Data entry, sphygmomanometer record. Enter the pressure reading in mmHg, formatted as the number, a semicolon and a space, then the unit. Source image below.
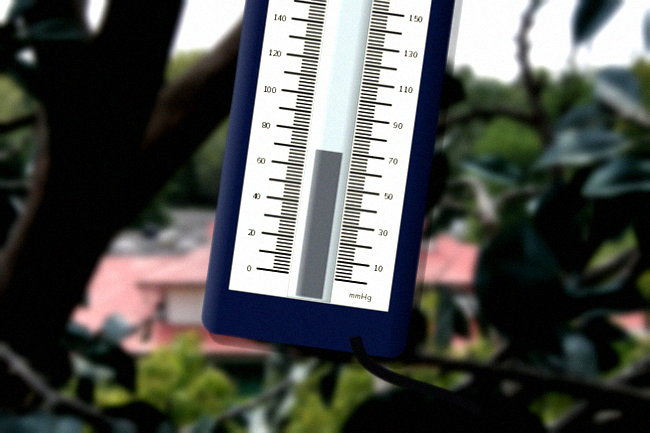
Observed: 70; mmHg
